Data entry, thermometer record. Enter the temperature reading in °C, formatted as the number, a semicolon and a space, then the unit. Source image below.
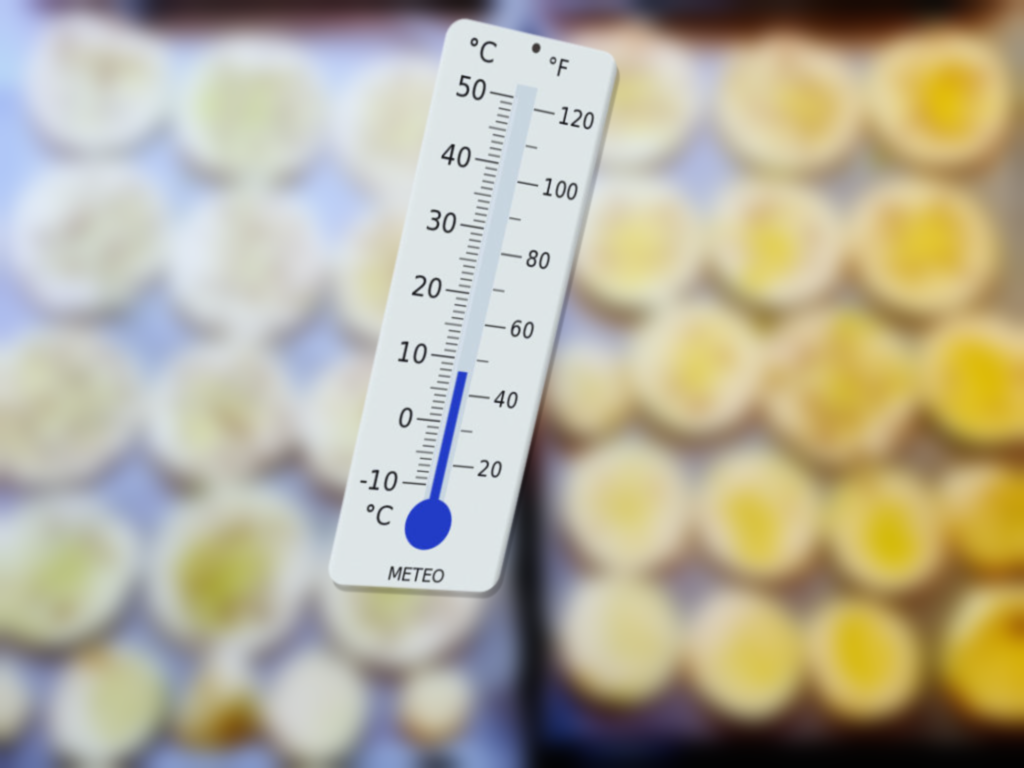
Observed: 8; °C
